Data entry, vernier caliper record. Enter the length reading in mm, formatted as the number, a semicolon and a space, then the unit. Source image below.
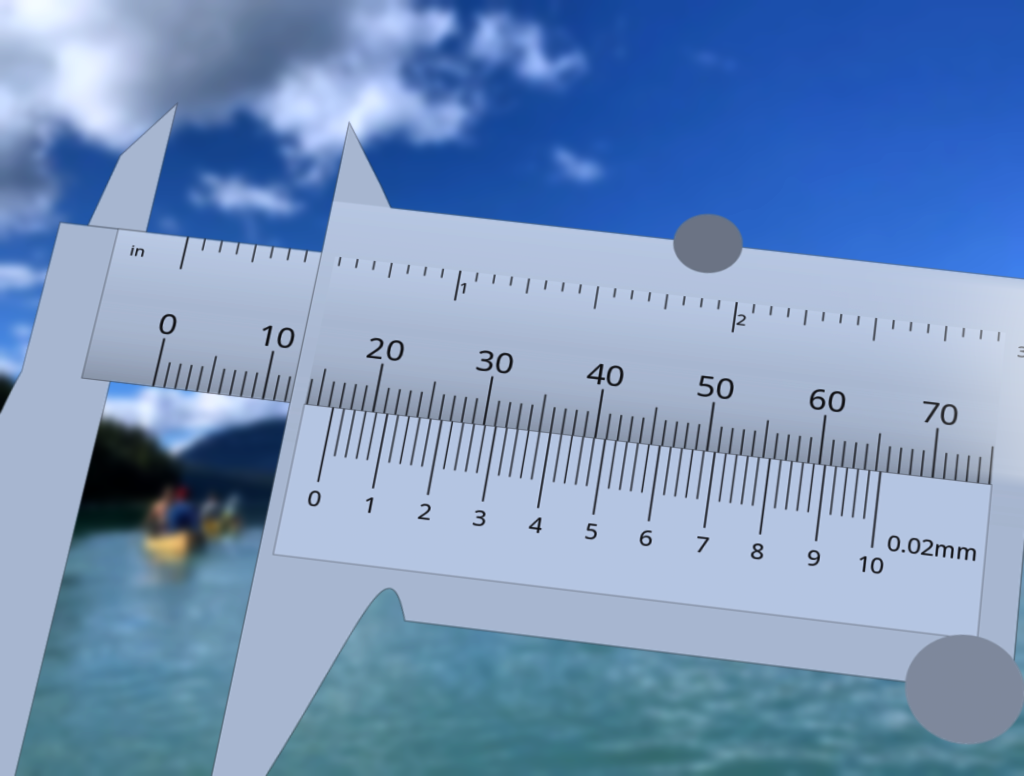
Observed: 16.4; mm
